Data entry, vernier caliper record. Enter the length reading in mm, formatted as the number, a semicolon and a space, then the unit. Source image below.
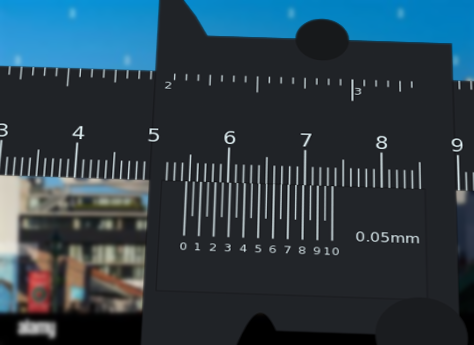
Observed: 54.6; mm
